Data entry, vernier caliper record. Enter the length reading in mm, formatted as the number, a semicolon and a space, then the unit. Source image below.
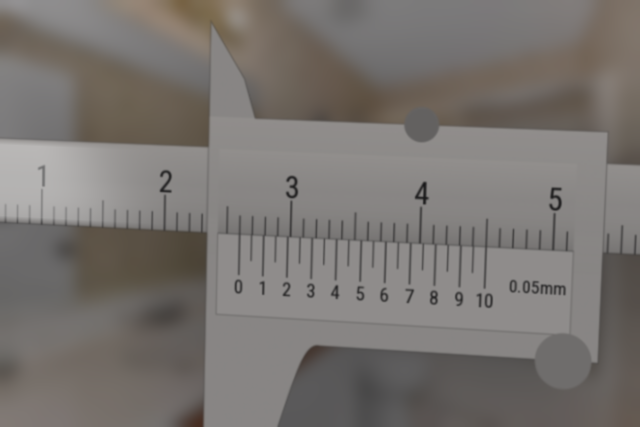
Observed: 26.0; mm
